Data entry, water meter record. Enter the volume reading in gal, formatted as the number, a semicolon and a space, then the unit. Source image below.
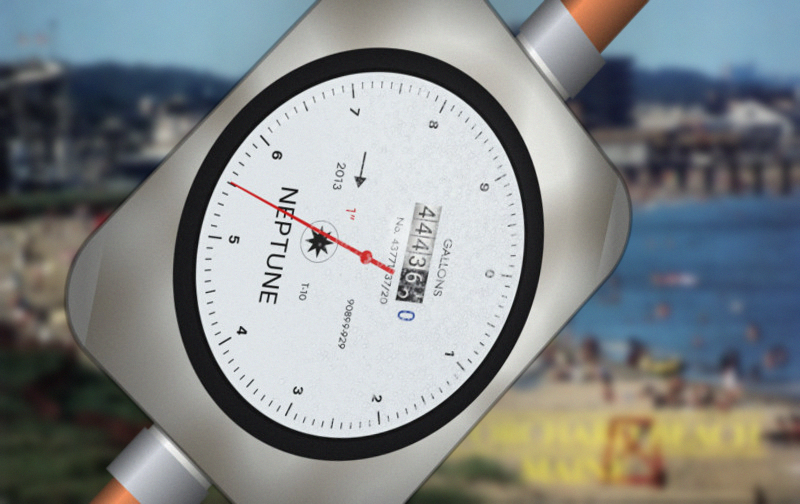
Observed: 4443615.5; gal
